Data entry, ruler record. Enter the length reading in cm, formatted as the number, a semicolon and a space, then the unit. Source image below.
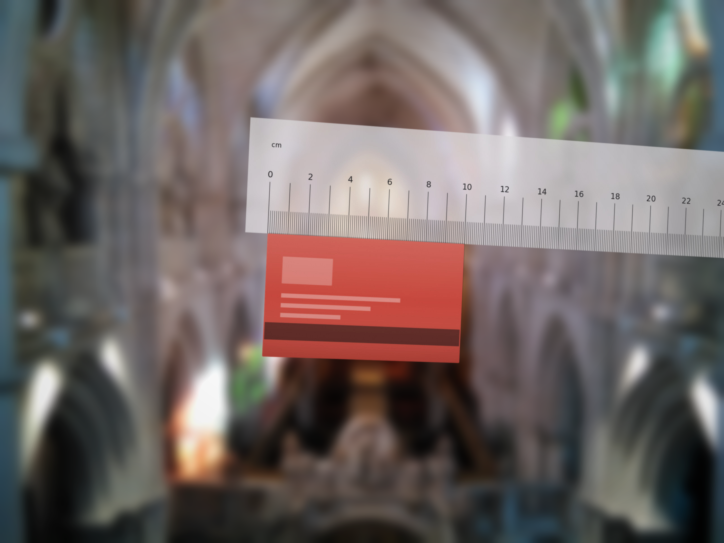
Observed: 10; cm
